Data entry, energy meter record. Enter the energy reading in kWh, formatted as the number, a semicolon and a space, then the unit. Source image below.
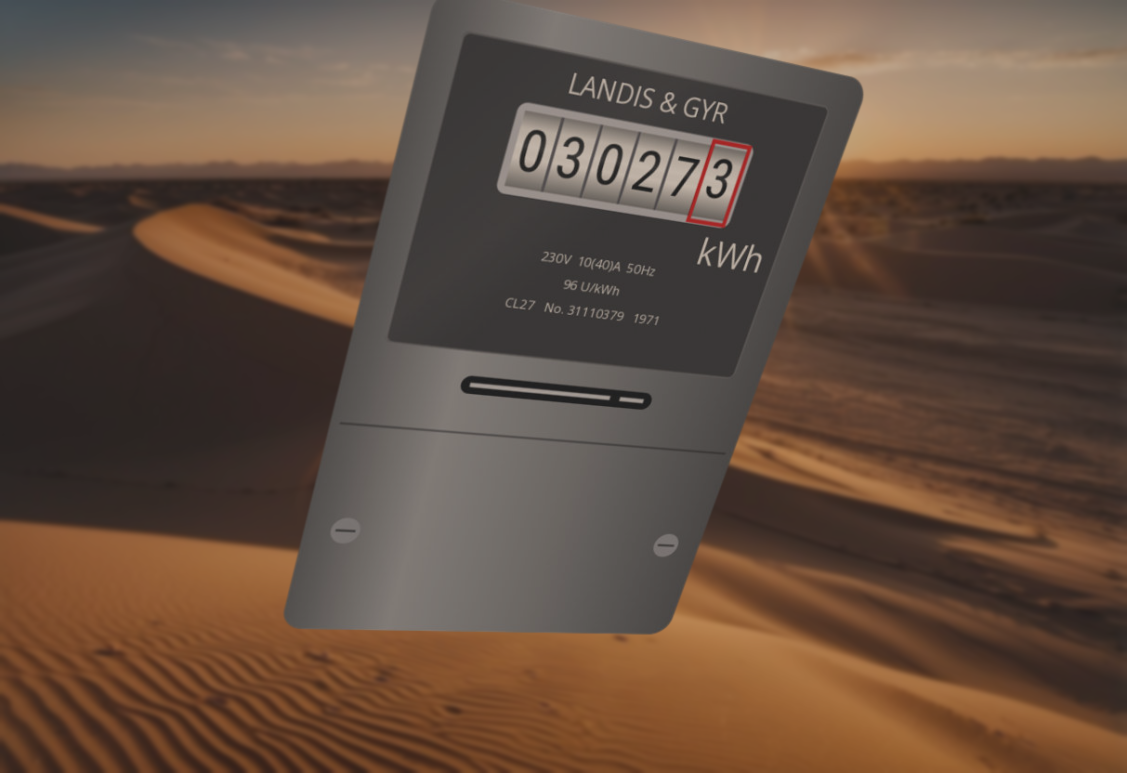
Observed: 3027.3; kWh
